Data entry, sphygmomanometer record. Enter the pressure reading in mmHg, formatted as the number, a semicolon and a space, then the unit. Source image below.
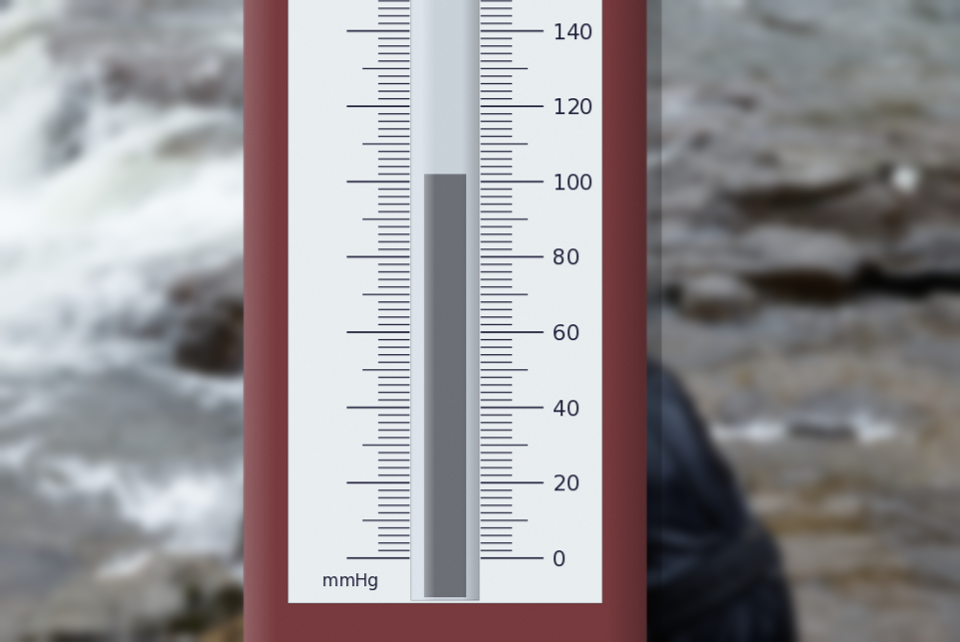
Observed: 102; mmHg
